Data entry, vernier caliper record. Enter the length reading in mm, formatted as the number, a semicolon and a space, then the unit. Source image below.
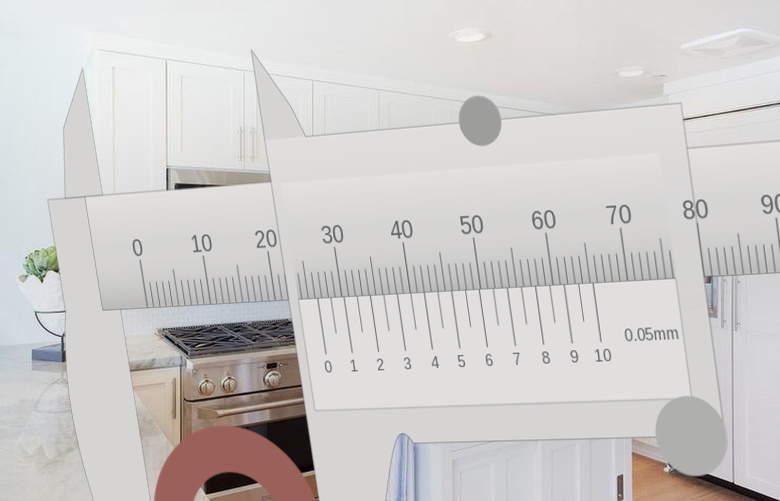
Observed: 26.4; mm
